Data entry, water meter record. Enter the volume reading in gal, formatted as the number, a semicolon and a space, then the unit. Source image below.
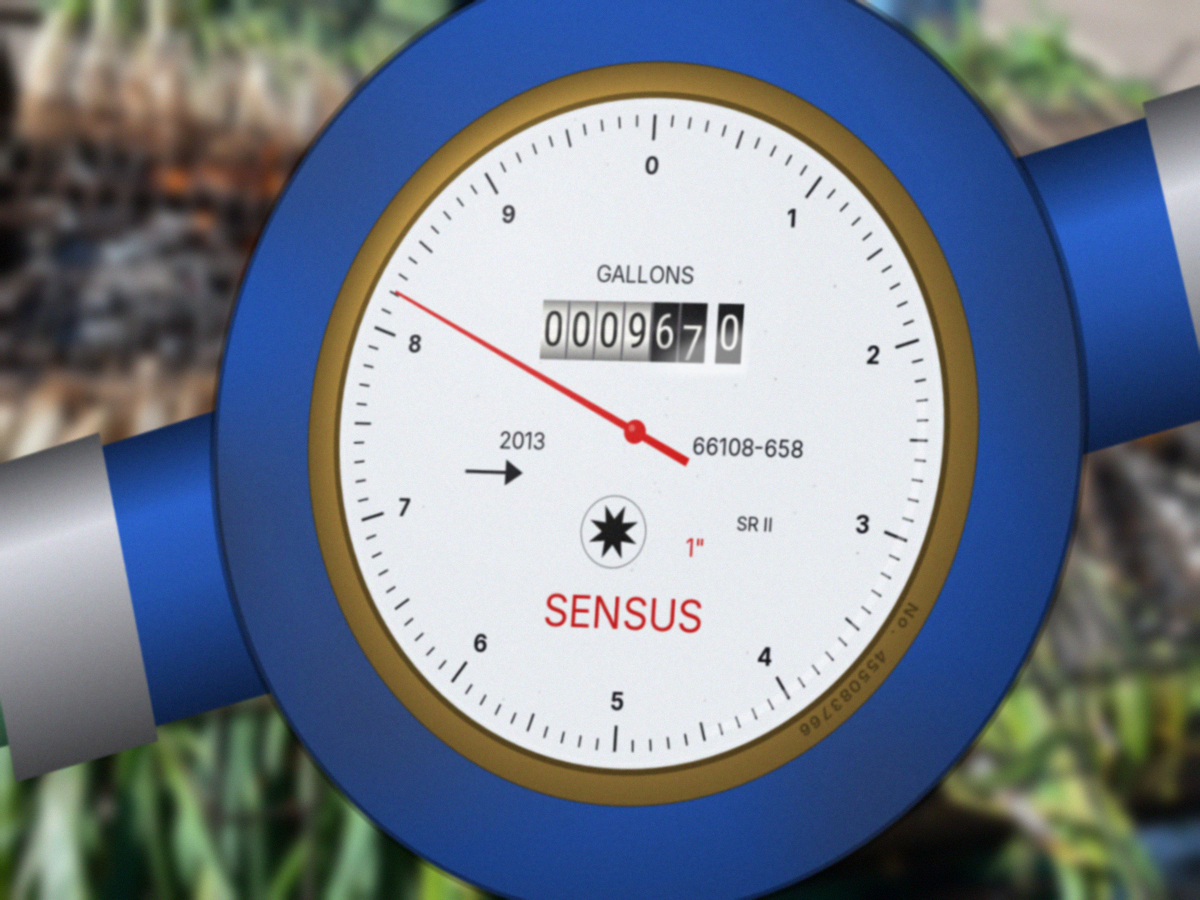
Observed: 9668.2; gal
